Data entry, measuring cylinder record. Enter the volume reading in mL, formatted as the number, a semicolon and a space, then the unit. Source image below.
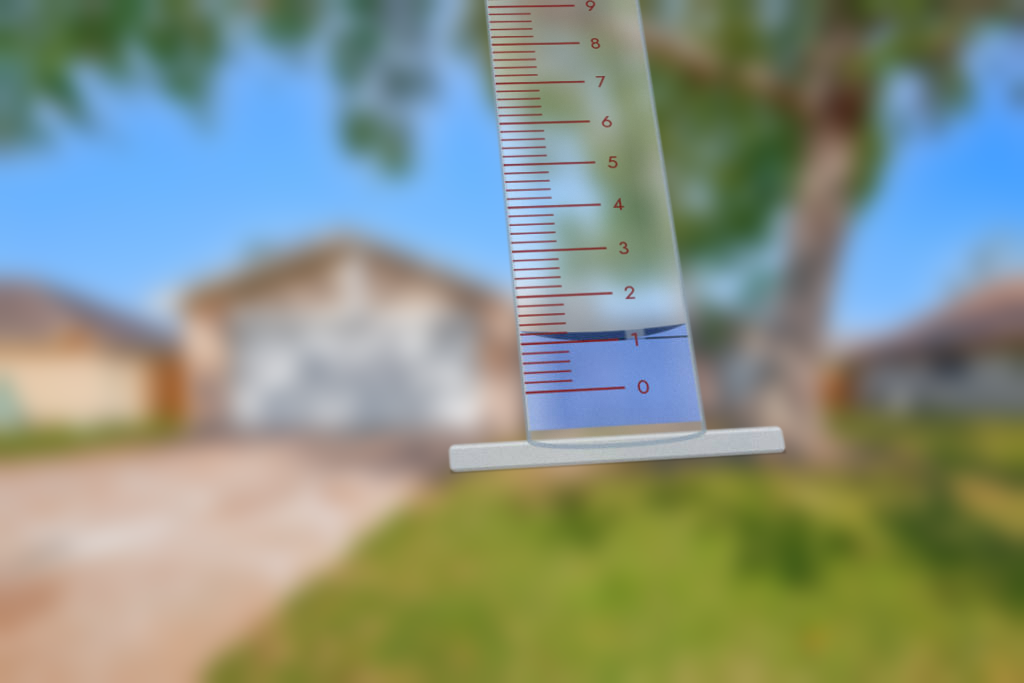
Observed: 1; mL
